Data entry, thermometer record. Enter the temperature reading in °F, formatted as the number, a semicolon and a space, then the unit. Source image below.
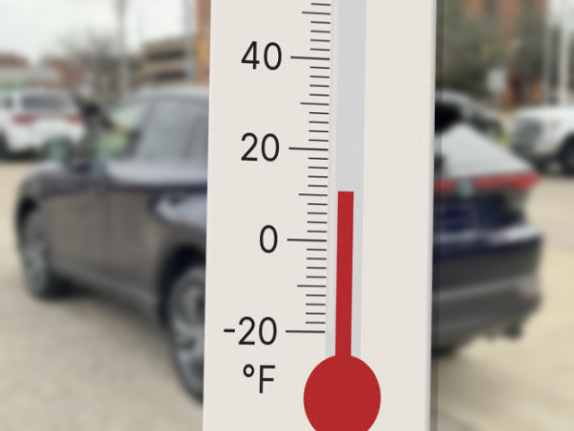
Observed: 11; °F
